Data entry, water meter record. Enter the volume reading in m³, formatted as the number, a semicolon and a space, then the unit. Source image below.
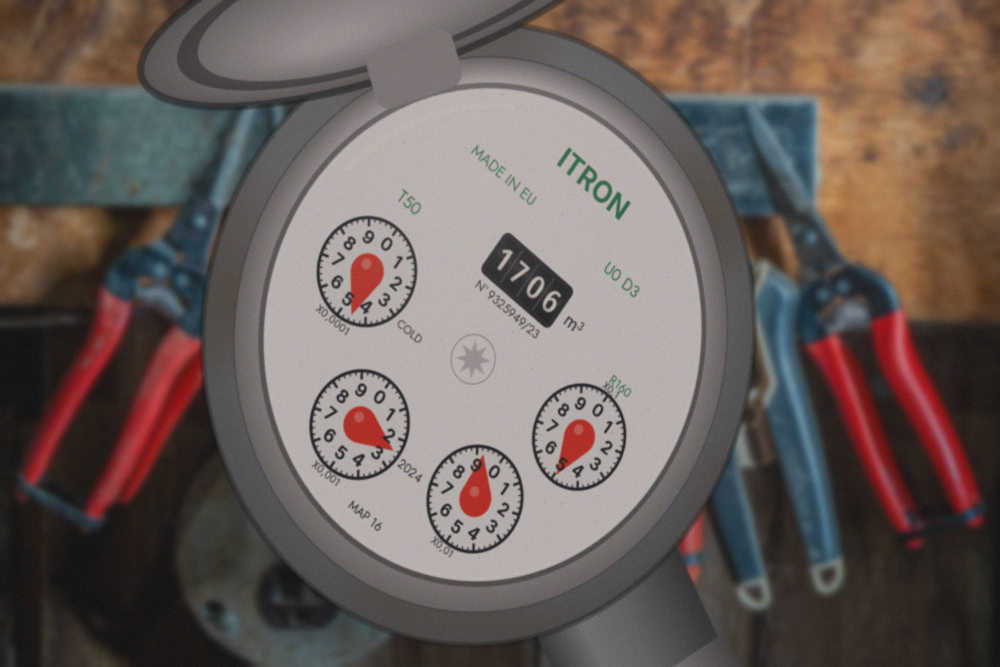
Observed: 1706.4924; m³
